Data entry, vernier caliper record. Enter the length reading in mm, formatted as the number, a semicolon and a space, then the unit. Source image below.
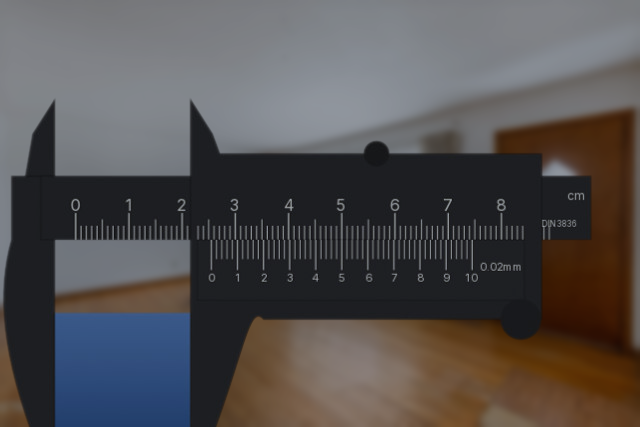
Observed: 25.5; mm
